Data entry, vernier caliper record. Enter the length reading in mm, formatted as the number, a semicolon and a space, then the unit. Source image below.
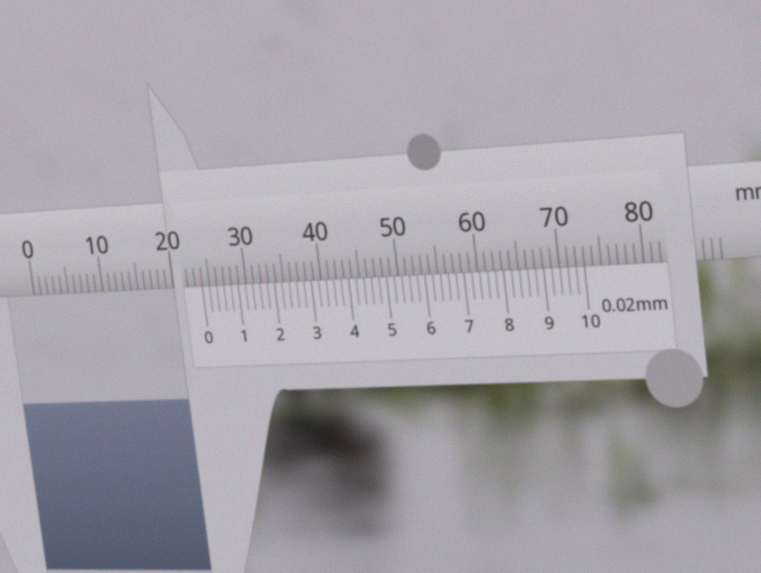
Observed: 24.0; mm
